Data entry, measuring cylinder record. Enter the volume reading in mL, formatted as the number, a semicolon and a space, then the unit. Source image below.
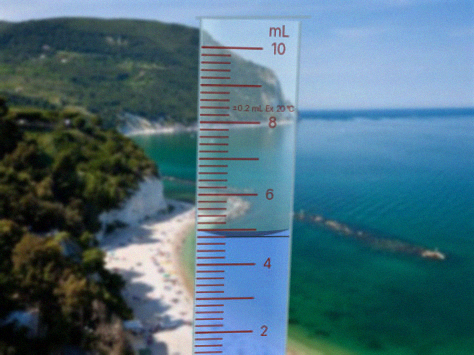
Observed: 4.8; mL
